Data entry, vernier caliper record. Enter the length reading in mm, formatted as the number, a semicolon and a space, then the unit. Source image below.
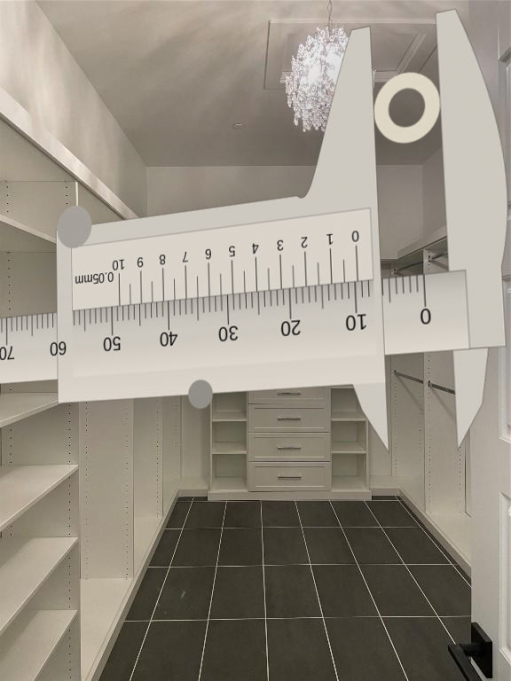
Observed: 9.6; mm
